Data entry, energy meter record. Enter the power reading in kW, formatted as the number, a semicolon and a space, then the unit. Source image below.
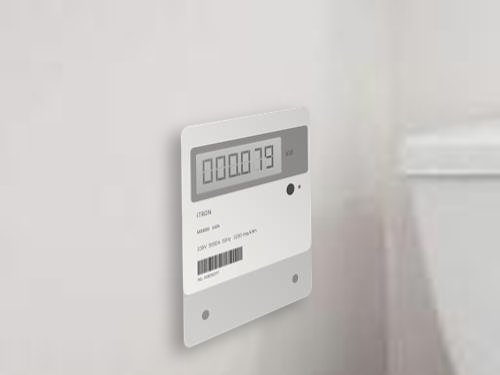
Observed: 0.079; kW
